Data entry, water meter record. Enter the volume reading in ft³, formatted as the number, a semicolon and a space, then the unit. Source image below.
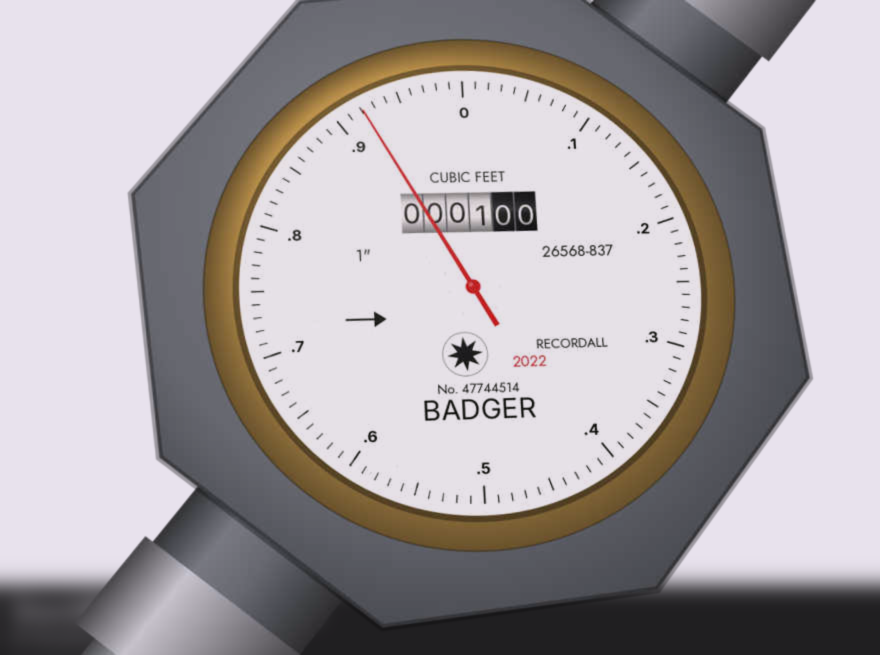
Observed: 99.92; ft³
